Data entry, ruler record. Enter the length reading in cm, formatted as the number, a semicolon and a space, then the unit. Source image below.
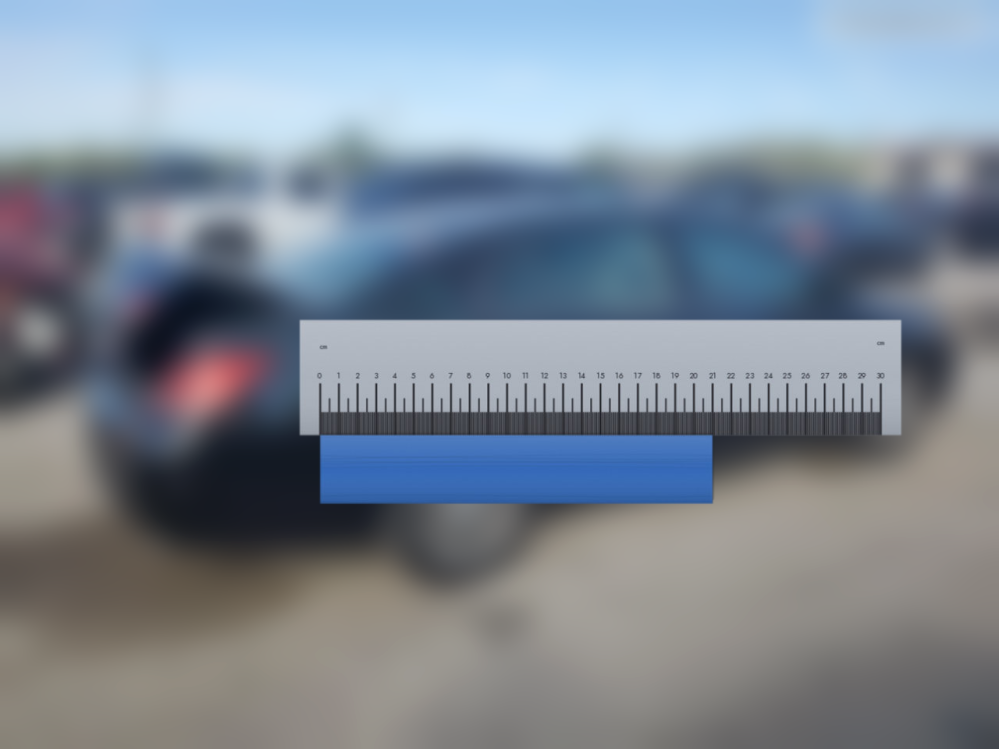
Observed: 21; cm
